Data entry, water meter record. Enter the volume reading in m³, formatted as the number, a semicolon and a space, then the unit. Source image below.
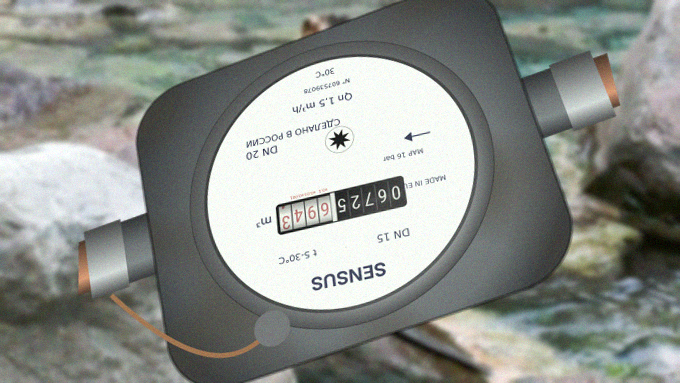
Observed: 6725.6943; m³
